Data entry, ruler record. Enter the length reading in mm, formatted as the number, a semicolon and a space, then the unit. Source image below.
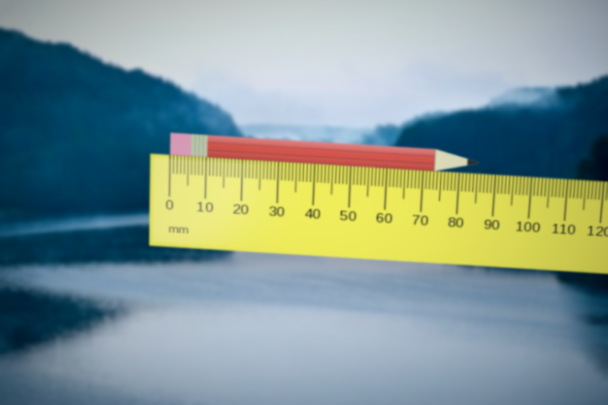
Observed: 85; mm
